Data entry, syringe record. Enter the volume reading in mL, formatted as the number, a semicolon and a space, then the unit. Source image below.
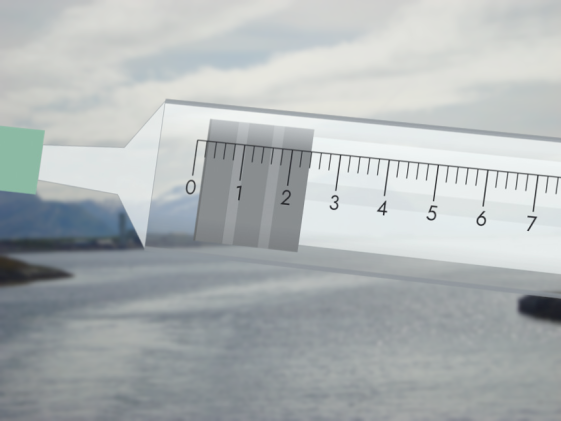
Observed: 0.2; mL
